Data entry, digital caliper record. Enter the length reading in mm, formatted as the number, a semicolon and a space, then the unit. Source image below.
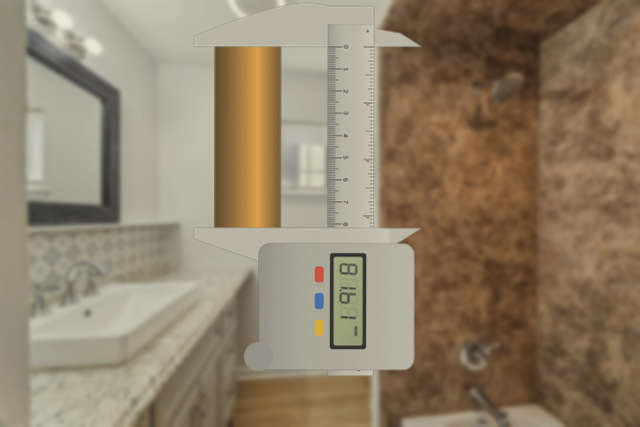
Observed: 81.61; mm
